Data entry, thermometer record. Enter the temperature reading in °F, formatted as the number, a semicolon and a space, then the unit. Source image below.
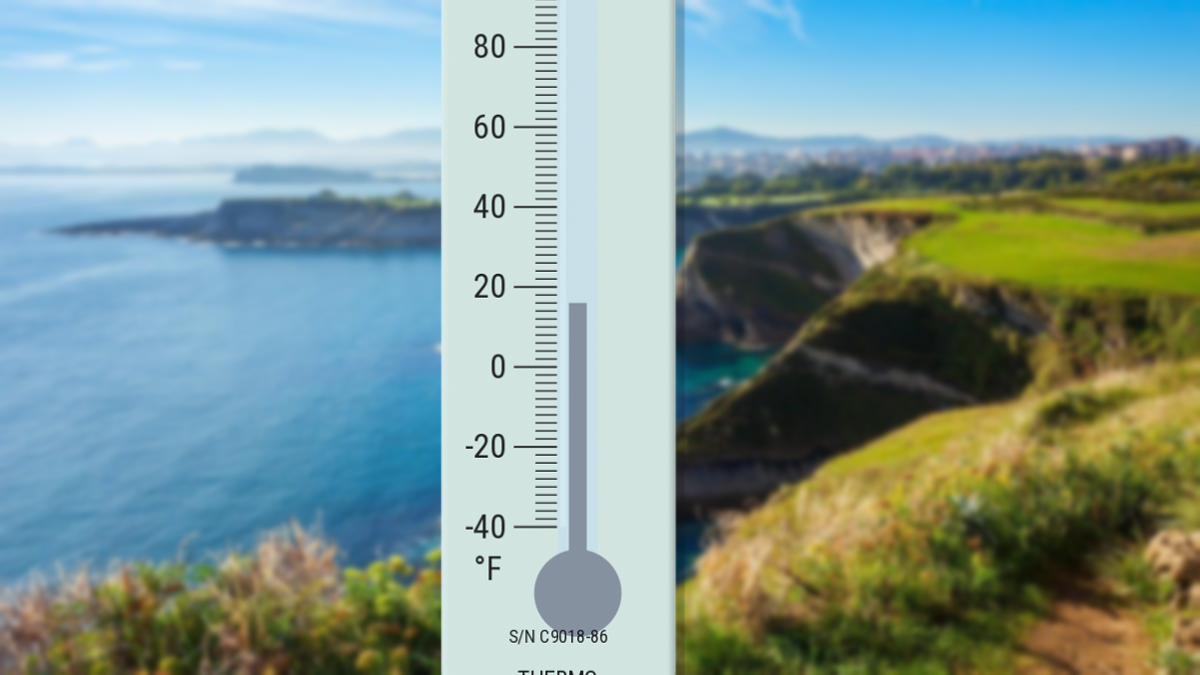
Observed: 16; °F
